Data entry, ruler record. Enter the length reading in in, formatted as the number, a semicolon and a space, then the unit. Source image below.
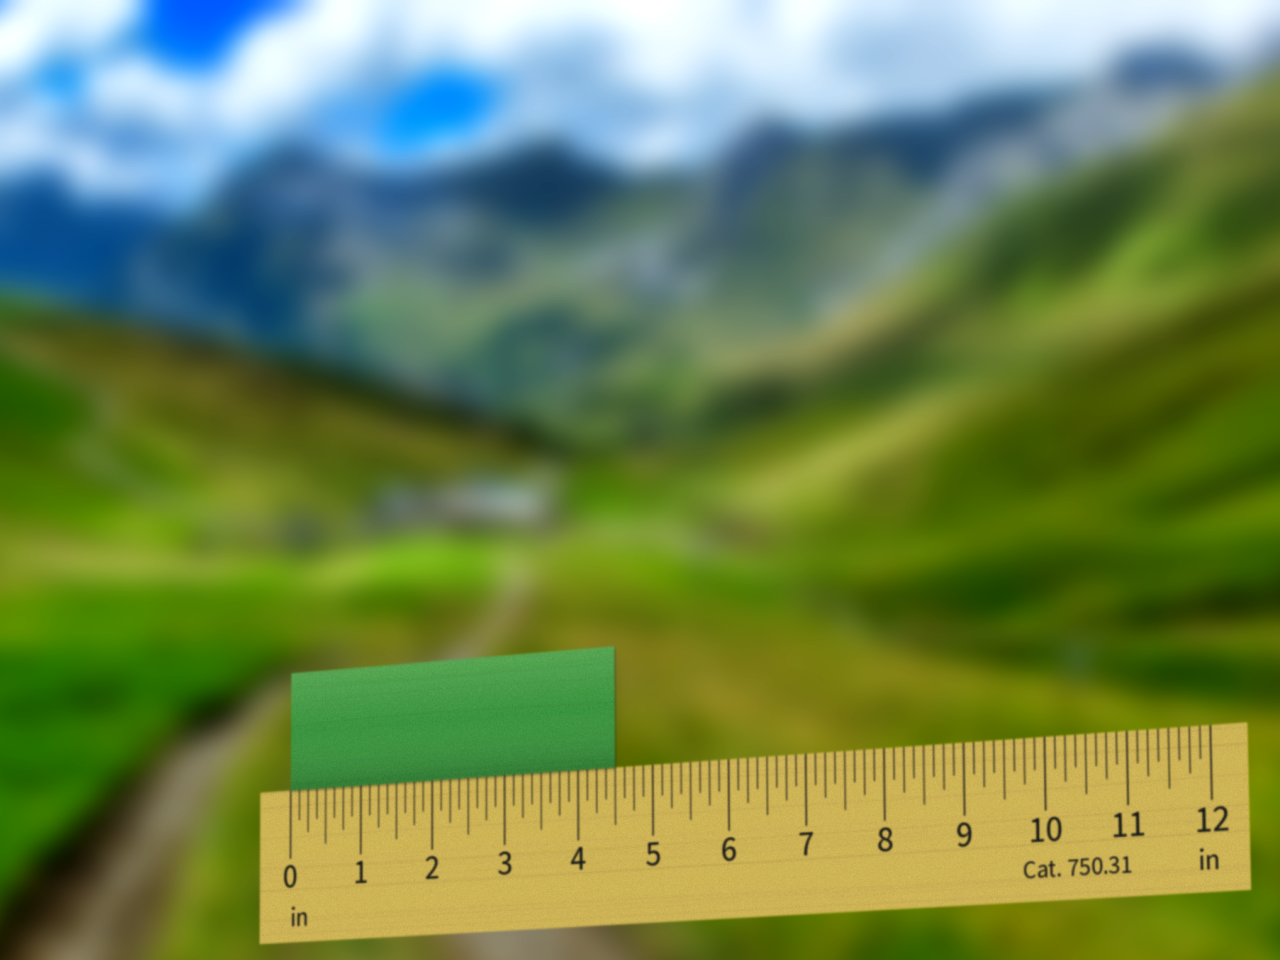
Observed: 4.5; in
